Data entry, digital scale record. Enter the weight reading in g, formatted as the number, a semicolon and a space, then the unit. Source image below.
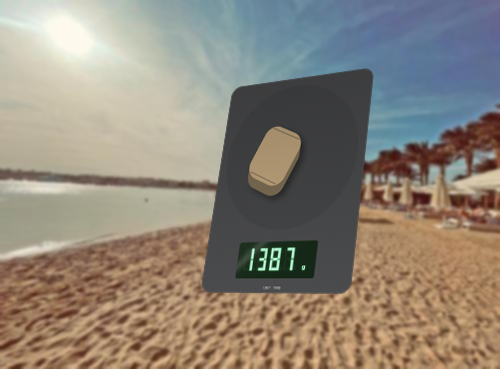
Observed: 1387; g
